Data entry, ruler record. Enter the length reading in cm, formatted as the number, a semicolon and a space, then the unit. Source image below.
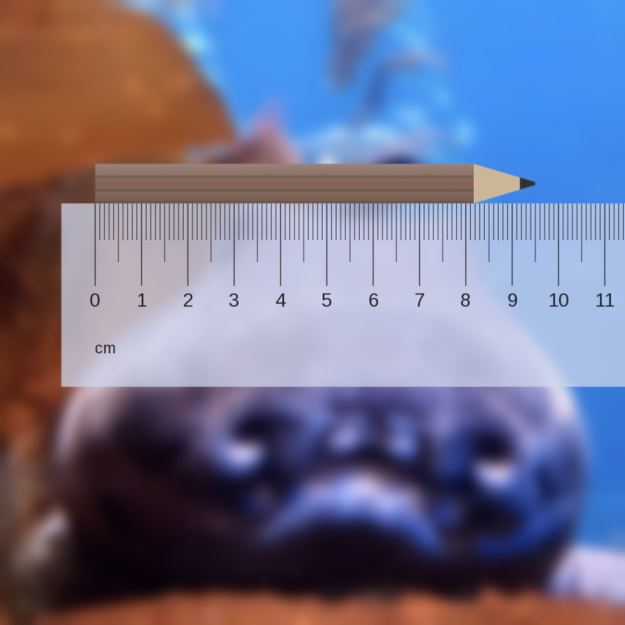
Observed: 9.5; cm
